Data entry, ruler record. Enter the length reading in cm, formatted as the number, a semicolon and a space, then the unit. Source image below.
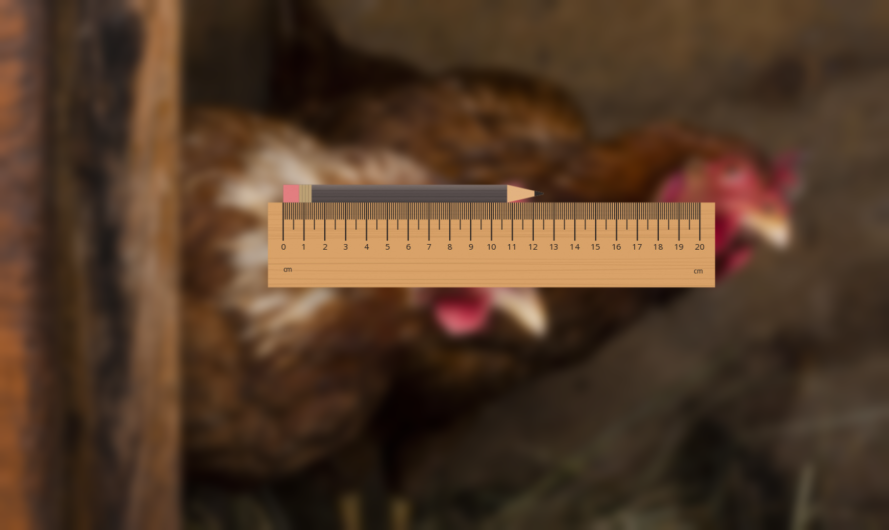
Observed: 12.5; cm
